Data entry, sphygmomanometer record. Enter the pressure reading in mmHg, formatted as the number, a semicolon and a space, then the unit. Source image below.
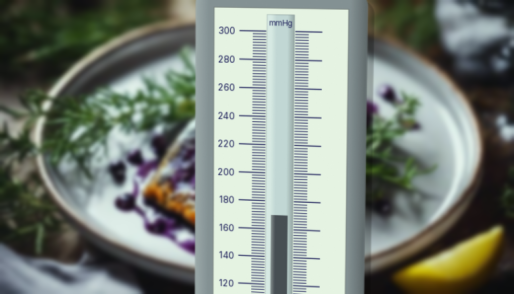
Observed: 170; mmHg
